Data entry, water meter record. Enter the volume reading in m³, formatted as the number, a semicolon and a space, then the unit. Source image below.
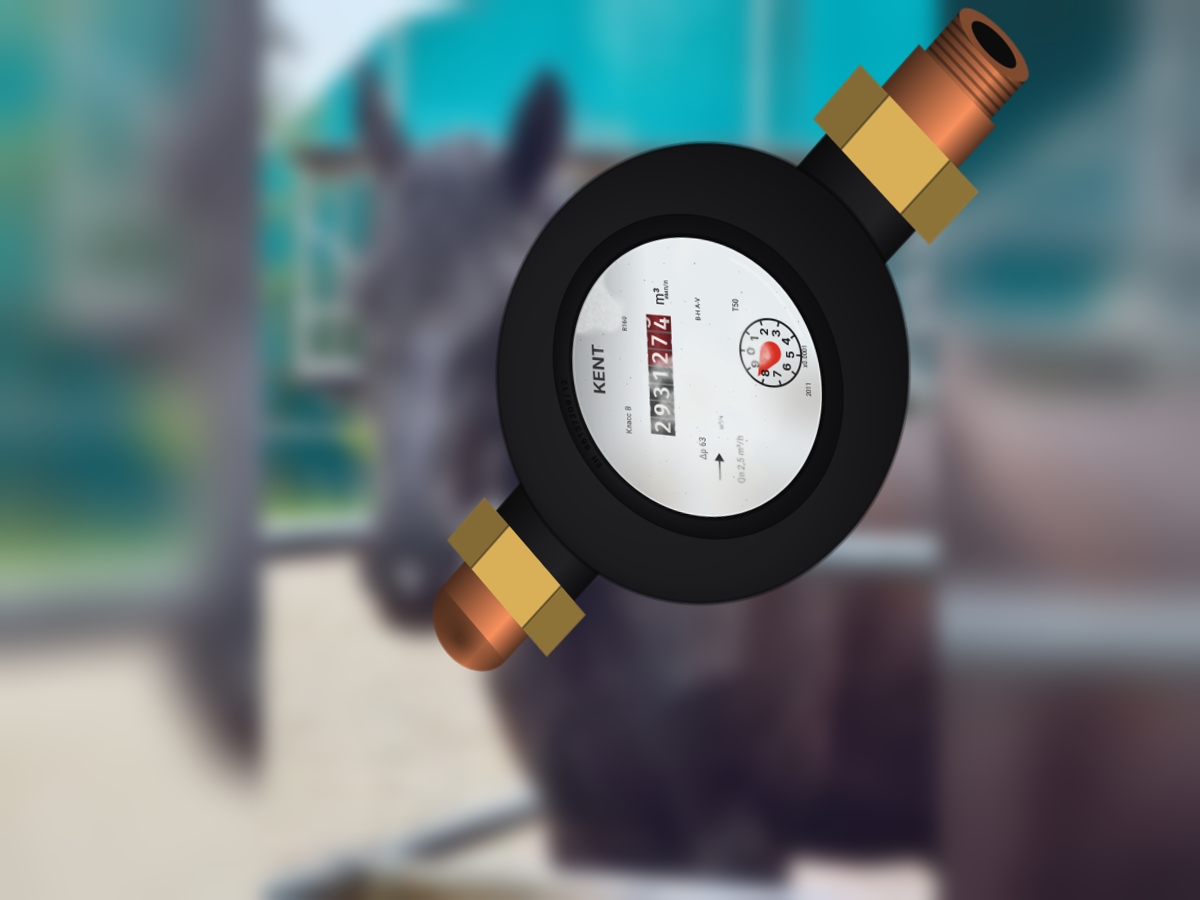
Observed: 2931.2738; m³
